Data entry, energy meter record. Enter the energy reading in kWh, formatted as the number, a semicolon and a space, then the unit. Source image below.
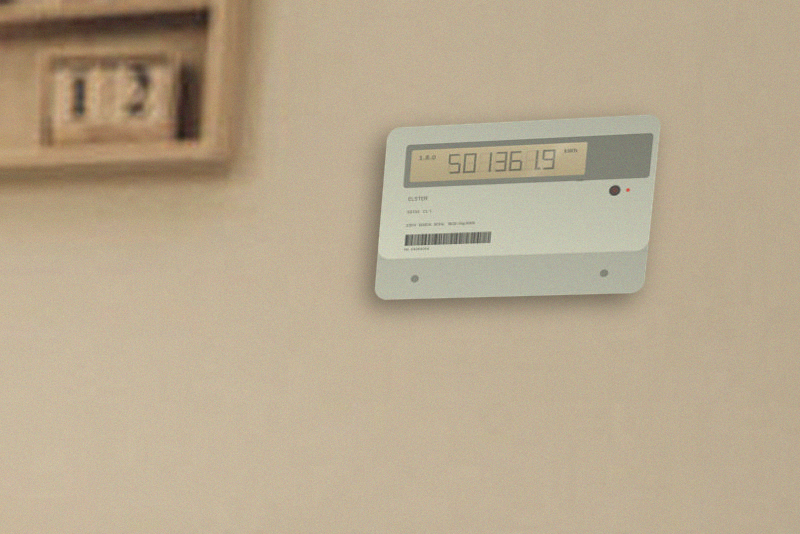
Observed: 501361.9; kWh
